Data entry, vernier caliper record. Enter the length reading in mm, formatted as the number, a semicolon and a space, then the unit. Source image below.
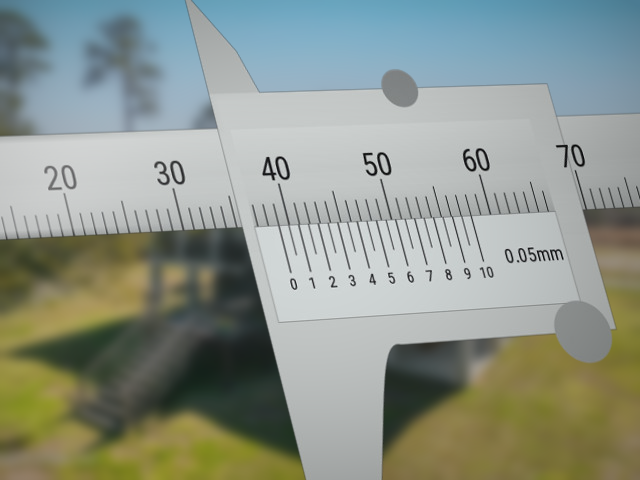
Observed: 39.0; mm
